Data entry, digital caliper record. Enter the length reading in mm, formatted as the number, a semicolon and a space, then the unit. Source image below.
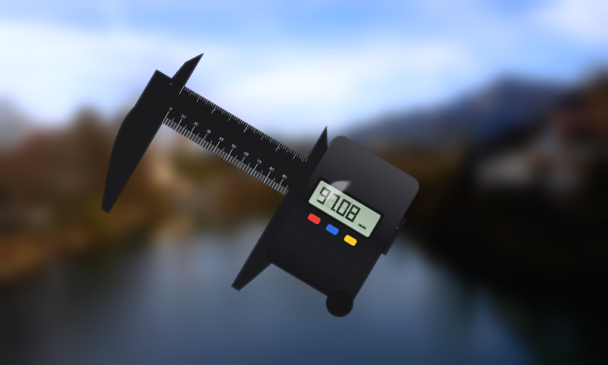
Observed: 97.08; mm
